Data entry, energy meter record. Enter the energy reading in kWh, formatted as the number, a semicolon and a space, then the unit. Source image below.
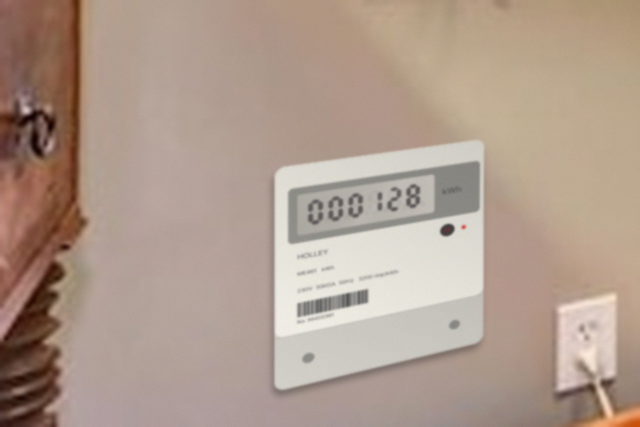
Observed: 128; kWh
